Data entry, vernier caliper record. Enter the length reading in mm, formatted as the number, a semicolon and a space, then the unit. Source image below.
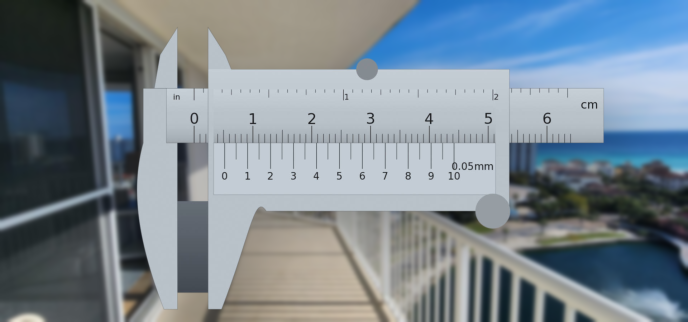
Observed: 5.2; mm
